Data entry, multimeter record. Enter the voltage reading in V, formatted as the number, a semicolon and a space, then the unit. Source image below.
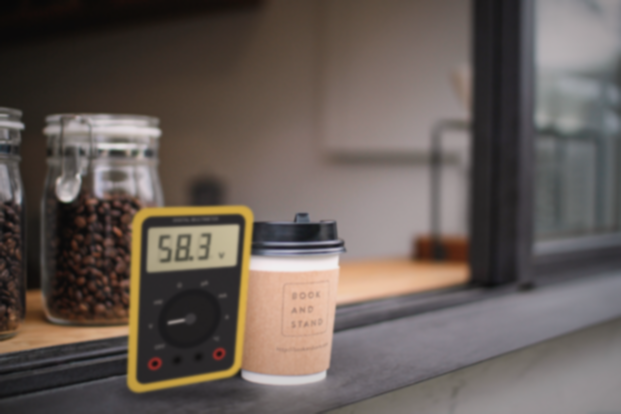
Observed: 58.3; V
